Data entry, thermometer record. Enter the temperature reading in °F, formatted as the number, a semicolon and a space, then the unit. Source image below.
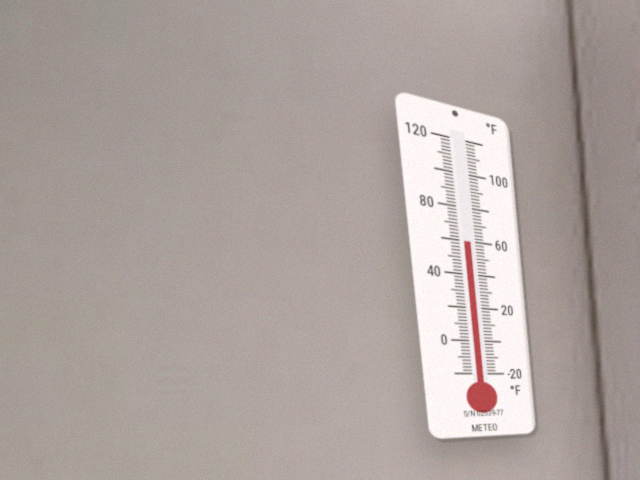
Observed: 60; °F
